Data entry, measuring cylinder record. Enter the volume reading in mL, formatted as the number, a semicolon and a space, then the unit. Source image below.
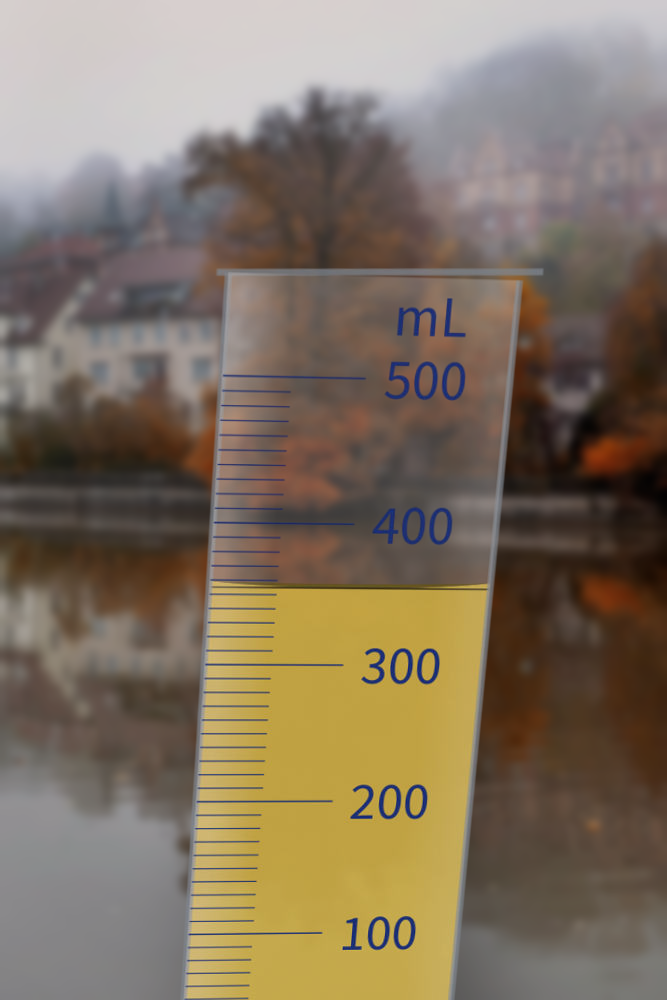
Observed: 355; mL
